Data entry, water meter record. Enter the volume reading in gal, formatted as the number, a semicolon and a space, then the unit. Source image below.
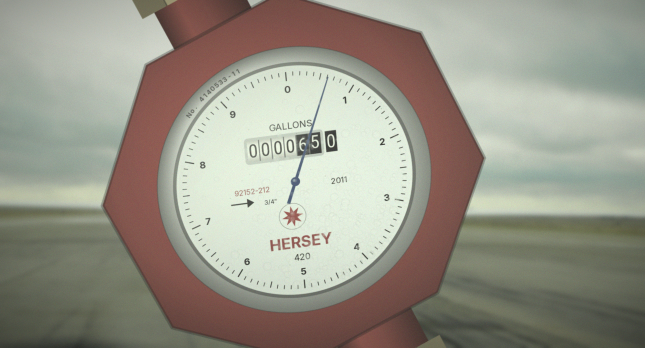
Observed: 650.6; gal
